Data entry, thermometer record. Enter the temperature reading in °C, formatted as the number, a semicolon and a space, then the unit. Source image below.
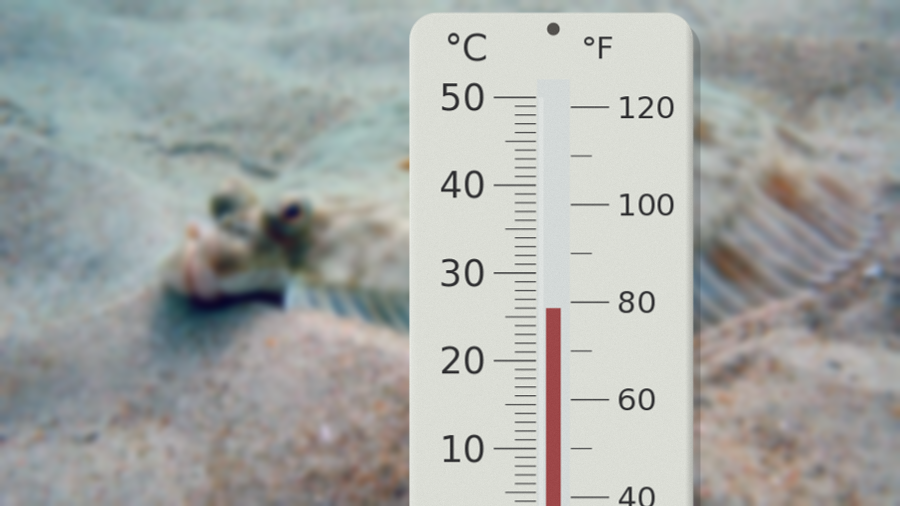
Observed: 26; °C
